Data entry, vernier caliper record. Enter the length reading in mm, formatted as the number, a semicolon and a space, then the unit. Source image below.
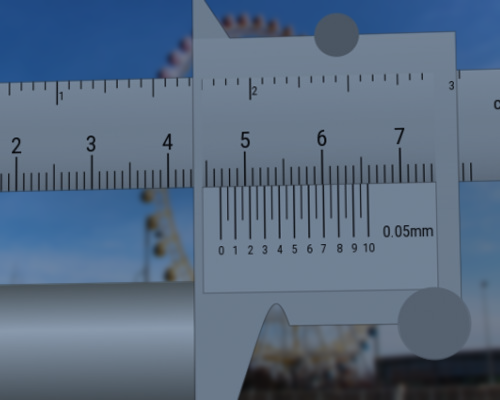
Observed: 46.8; mm
